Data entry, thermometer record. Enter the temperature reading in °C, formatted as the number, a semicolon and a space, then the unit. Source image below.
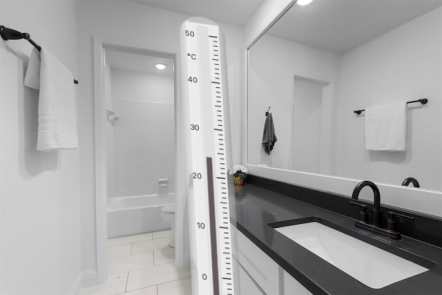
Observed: 24; °C
